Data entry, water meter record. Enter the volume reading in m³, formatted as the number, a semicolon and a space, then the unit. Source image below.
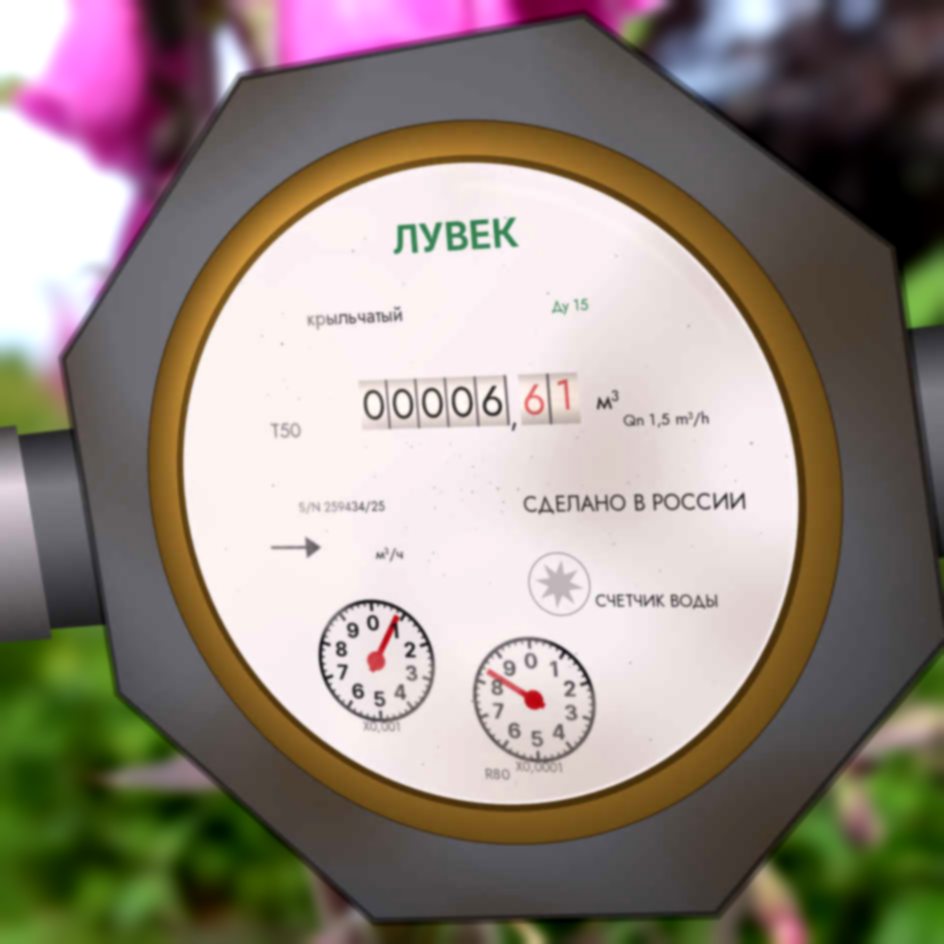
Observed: 6.6108; m³
